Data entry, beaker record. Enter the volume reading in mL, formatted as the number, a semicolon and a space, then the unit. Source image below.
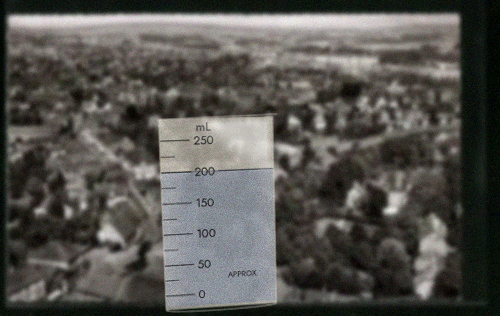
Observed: 200; mL
